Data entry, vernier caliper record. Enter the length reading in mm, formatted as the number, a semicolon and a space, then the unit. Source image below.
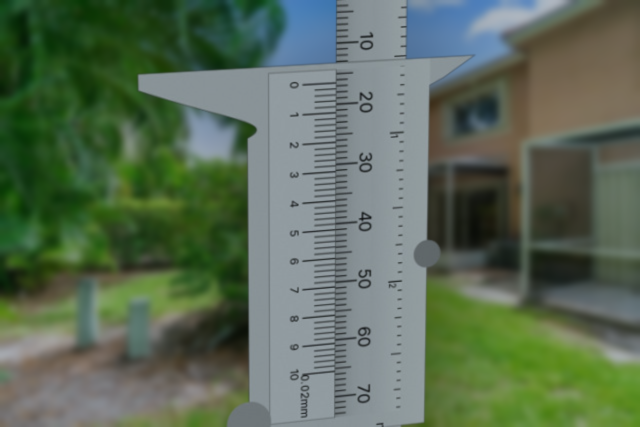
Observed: 16.5; mm
